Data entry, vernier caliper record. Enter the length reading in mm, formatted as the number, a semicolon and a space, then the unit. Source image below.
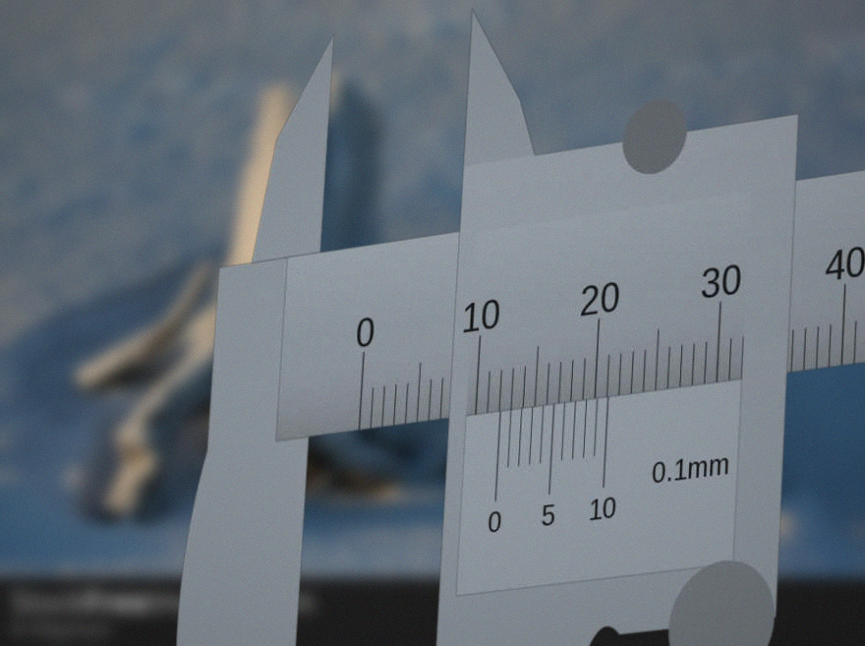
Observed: 12.1; mm
